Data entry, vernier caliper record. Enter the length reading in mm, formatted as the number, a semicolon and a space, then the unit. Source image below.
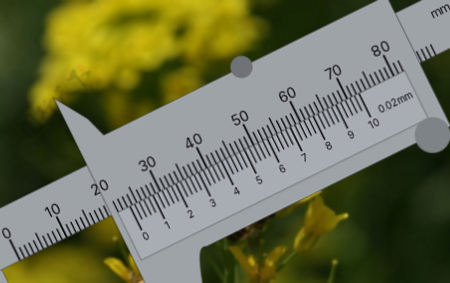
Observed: 23.5; mm
